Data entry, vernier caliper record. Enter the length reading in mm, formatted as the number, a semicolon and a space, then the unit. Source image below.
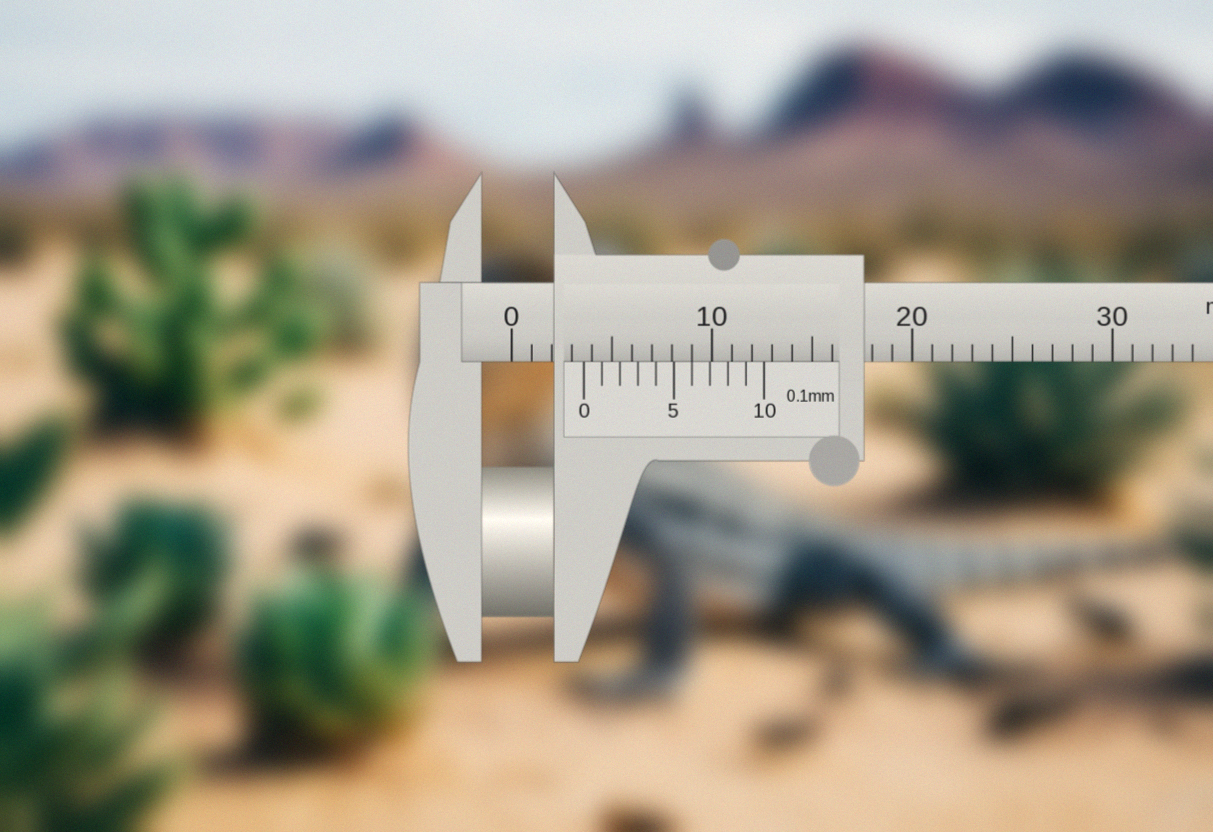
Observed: 3.6; mm
